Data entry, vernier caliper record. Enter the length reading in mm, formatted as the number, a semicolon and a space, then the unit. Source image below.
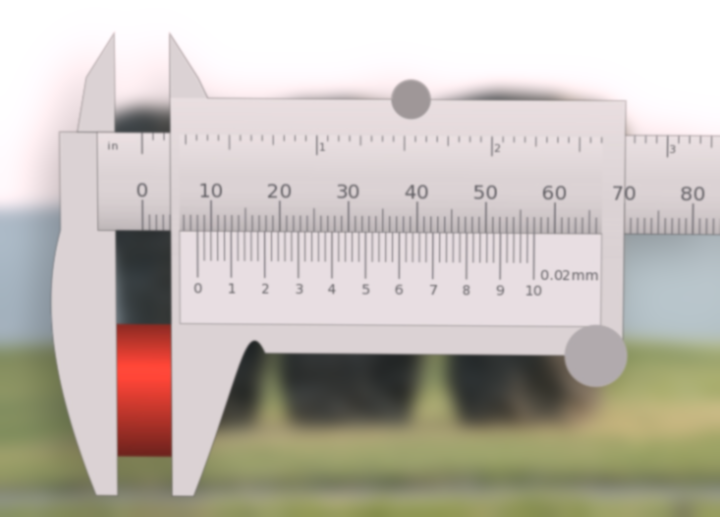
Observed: 8.0; mm
